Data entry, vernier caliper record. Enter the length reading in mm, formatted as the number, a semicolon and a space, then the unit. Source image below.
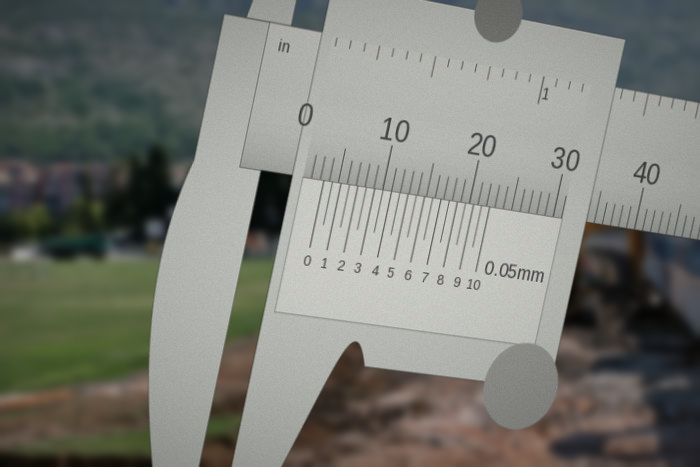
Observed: 3.4; mm
